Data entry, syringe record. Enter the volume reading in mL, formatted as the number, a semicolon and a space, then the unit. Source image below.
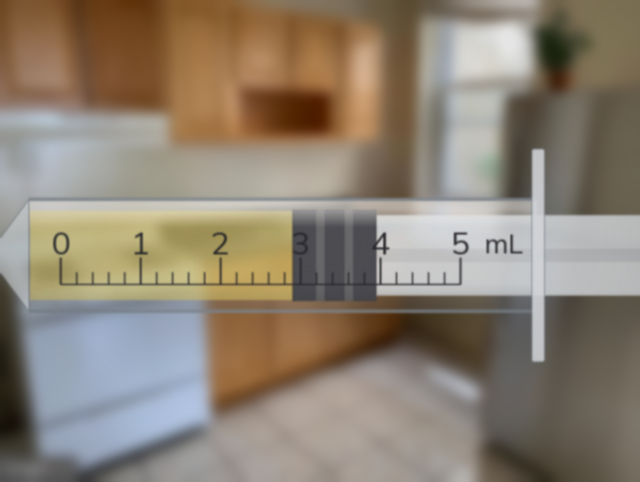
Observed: 2.9; mL
